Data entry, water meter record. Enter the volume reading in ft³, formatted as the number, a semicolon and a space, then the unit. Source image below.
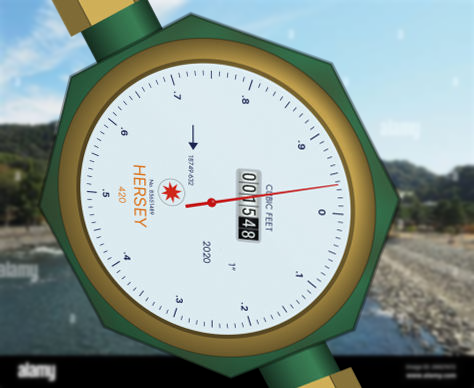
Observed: 1547.96; ft³
